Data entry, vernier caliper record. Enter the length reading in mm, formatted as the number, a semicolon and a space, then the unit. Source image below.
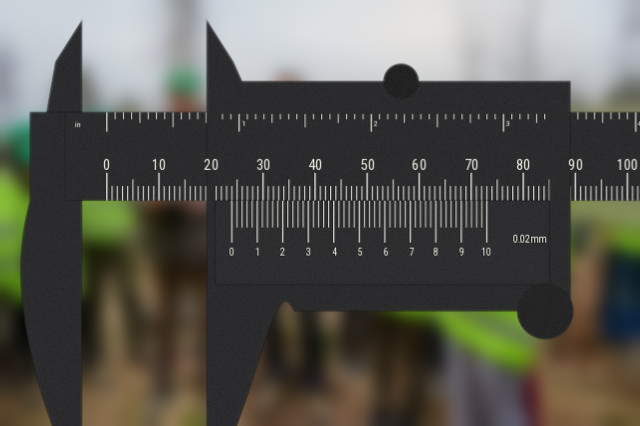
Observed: 24.0; mm
